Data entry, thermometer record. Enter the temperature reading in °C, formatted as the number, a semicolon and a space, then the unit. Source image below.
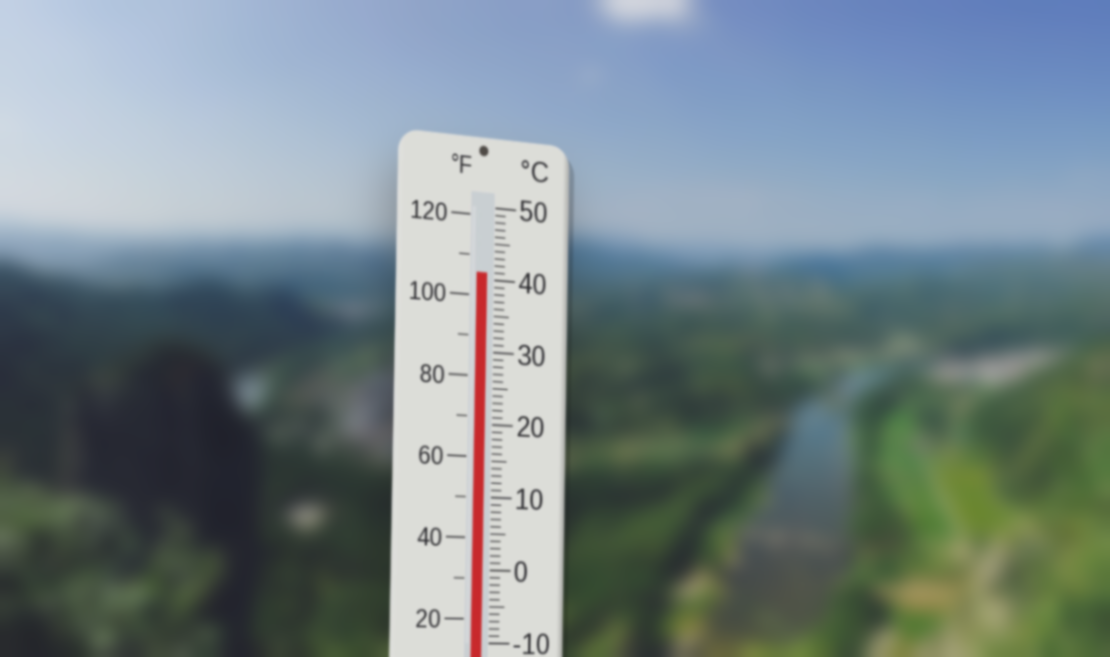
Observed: 41; °C
